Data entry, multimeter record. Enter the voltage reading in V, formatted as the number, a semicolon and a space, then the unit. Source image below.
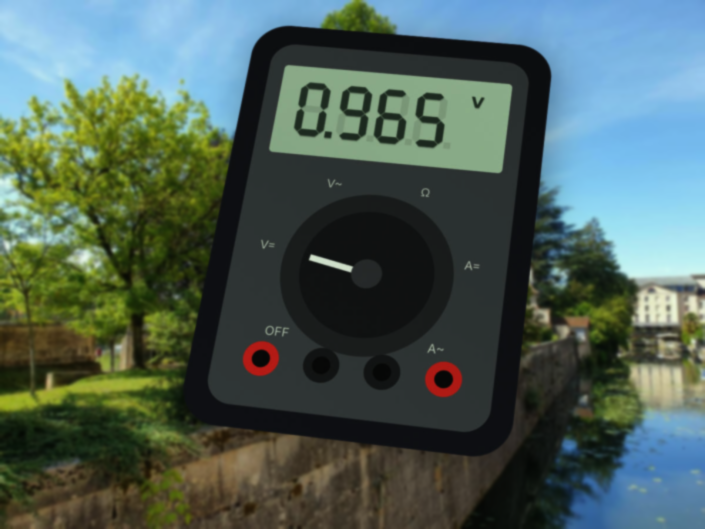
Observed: 0.965; V
